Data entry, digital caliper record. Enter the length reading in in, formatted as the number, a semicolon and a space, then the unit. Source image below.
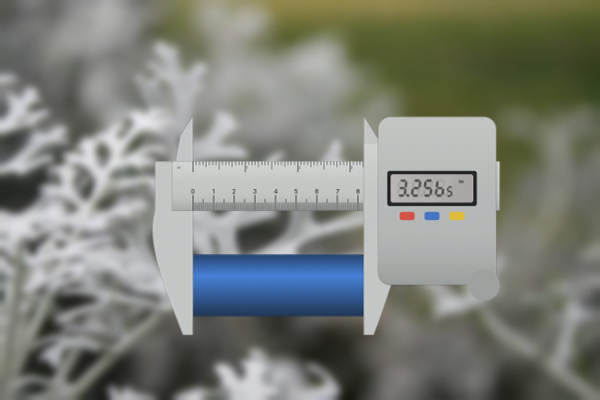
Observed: 3.2565; in
